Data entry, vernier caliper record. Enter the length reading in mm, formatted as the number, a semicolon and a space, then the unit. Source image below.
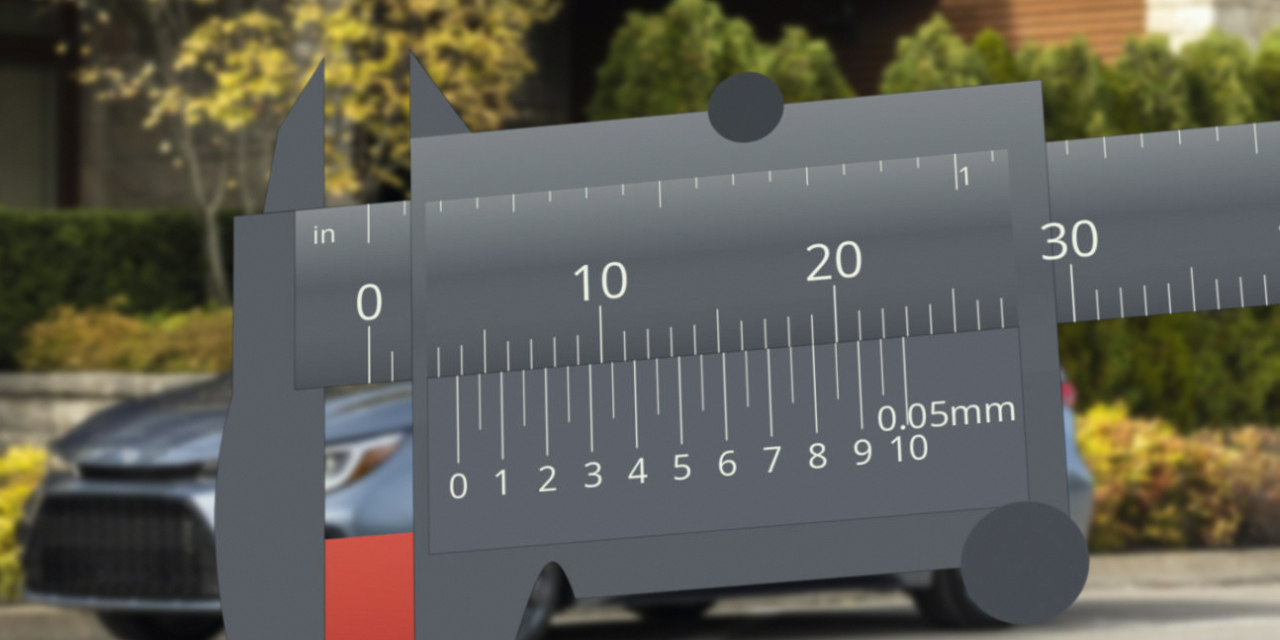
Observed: 3.8; mm
